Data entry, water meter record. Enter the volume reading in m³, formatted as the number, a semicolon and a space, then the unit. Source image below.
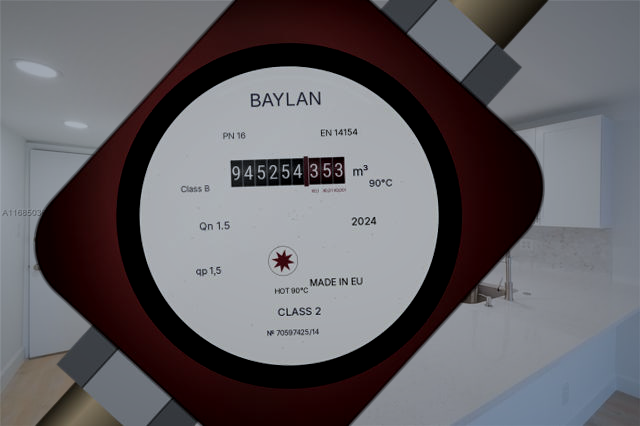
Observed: 945254.353; m³
